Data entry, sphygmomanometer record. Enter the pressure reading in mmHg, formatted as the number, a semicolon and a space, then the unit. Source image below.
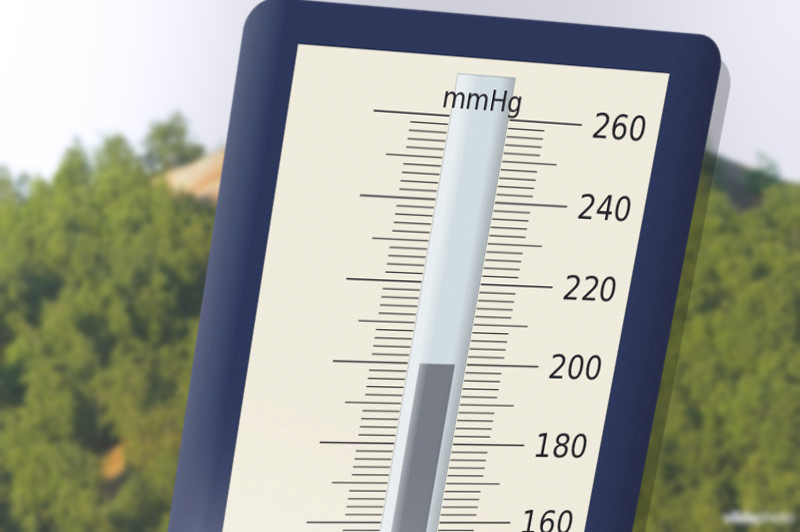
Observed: 200; mmHg
